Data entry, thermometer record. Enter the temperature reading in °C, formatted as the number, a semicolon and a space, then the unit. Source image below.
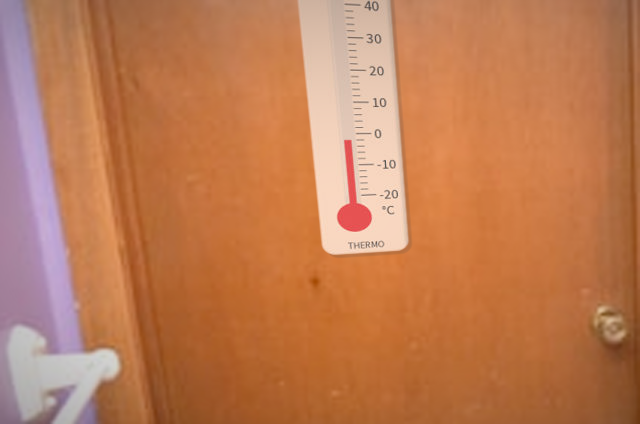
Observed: -2; °C
